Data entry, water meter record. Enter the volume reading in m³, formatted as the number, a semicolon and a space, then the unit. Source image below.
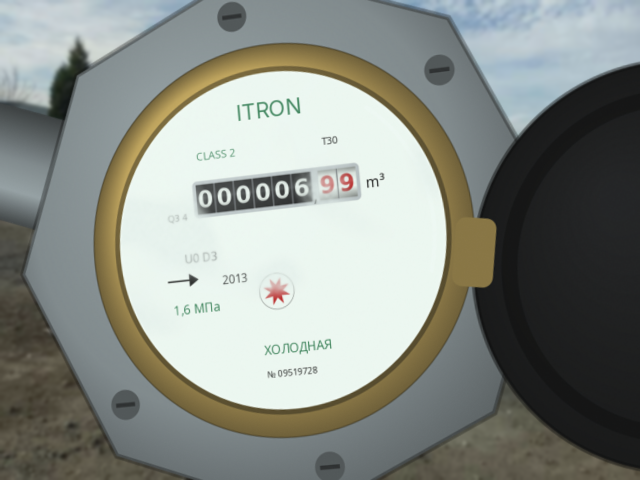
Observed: 6.99; m³
